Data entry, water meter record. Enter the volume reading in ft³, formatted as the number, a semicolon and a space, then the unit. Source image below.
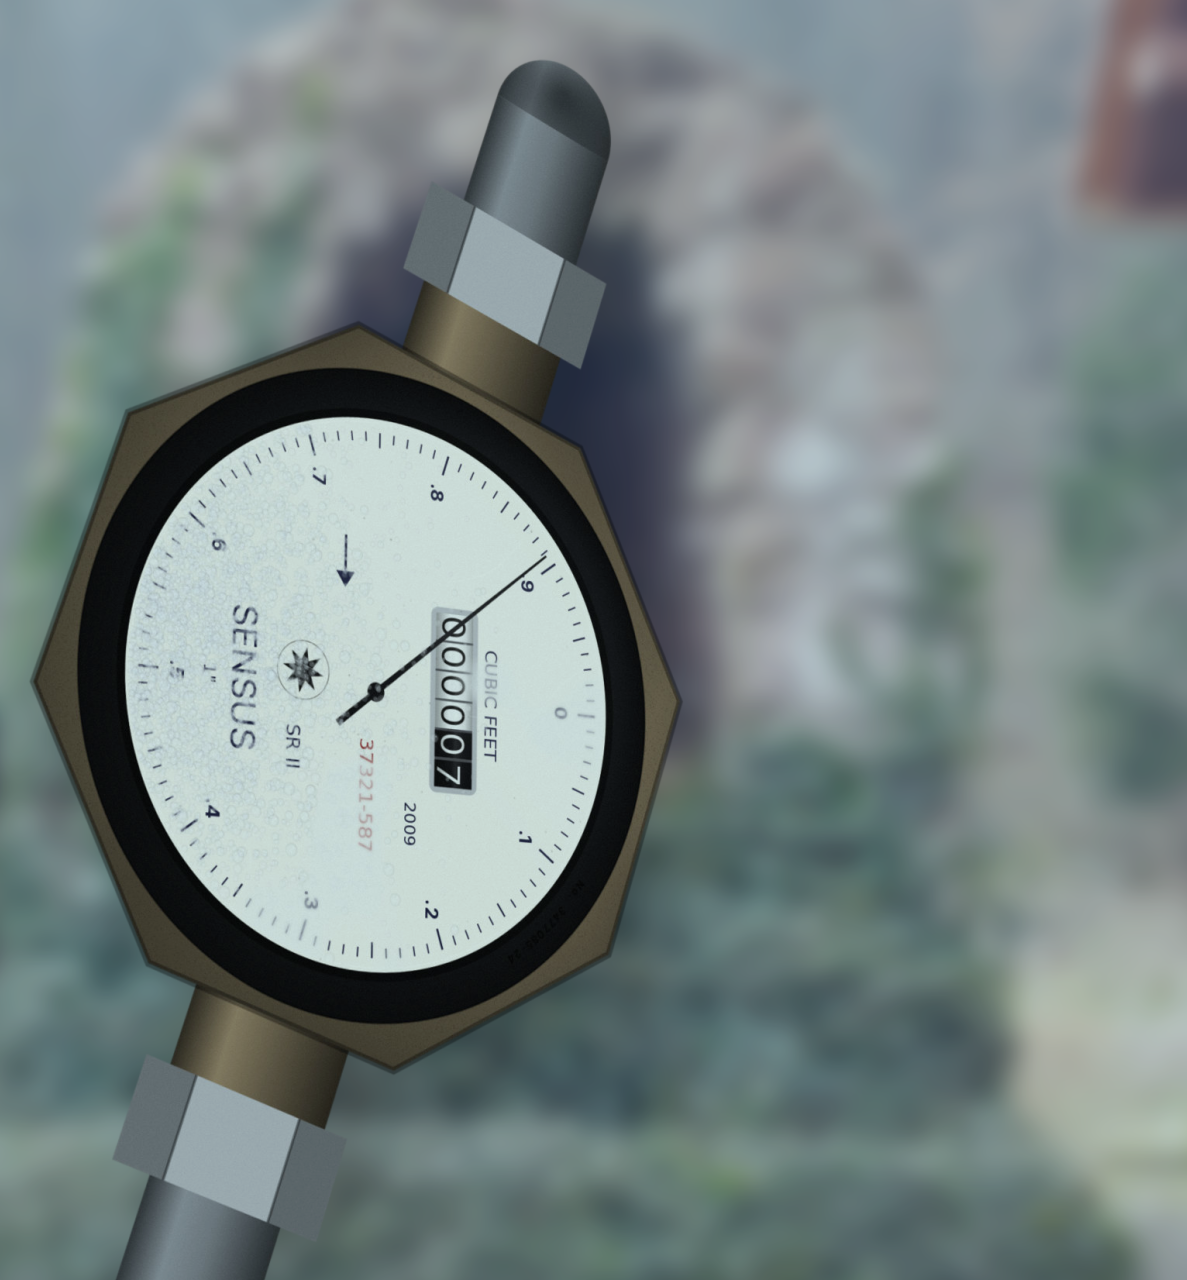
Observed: 6.89; ft³
